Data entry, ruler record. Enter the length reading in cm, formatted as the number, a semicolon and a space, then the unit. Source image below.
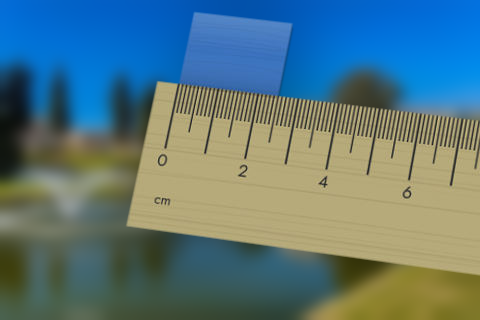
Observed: 2.5; cm
